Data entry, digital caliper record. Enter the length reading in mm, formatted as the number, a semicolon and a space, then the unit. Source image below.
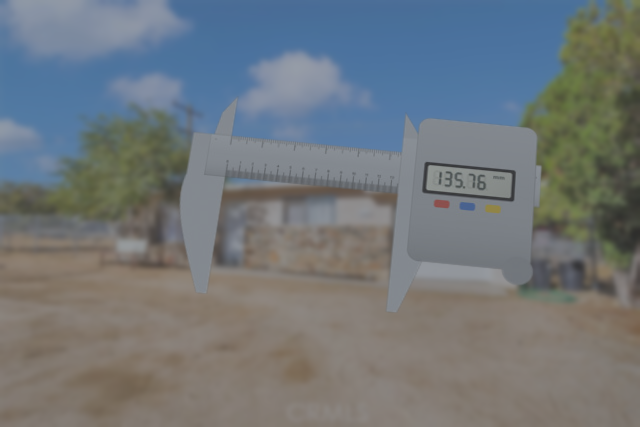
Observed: 135.76; mm
